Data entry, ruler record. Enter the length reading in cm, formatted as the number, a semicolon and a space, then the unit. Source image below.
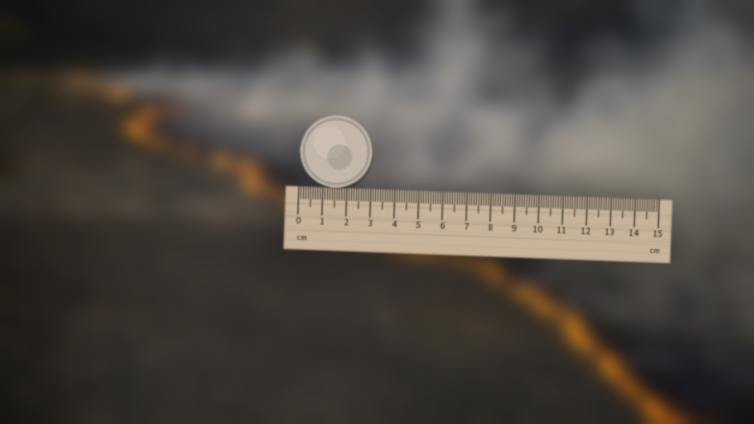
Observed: 3; cm
